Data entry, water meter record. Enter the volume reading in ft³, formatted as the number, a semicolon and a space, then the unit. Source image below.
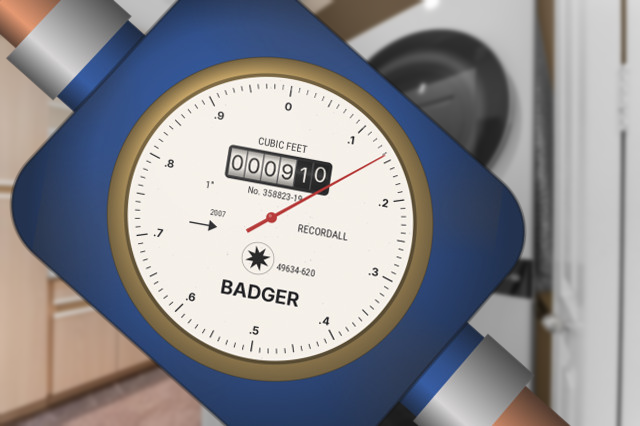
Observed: 910.14; ft³
